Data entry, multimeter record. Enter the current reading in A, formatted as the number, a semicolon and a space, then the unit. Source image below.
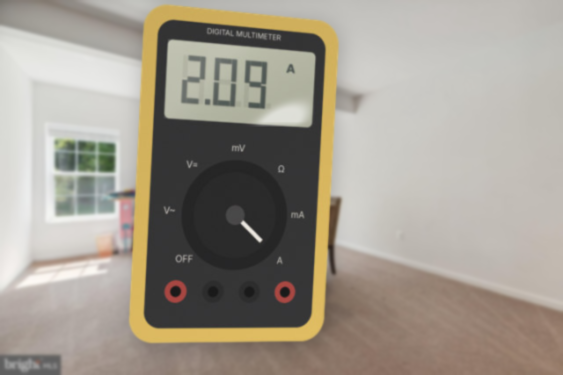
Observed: 2.09; A
